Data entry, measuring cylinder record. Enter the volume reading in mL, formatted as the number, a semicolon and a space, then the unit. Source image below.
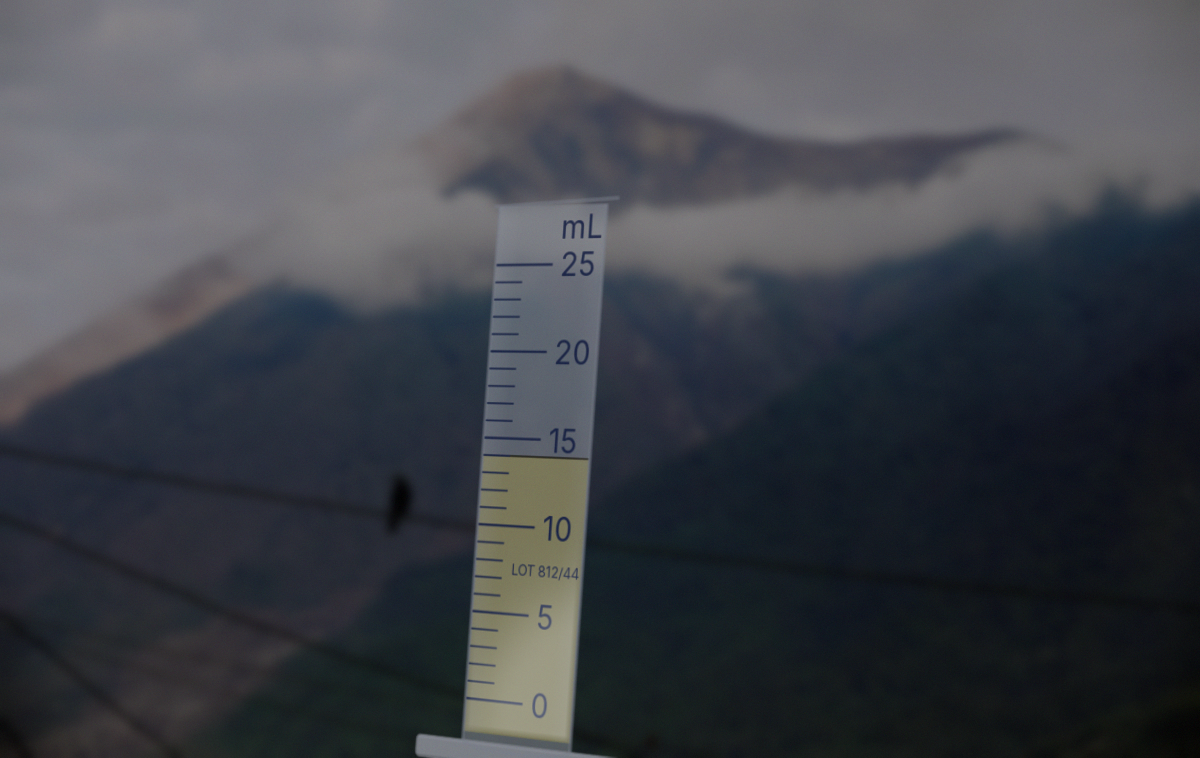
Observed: 14; mL
